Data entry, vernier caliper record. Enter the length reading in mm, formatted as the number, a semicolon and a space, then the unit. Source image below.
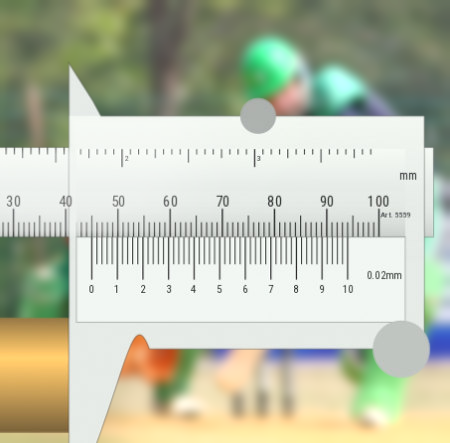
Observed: 45.0; mm
